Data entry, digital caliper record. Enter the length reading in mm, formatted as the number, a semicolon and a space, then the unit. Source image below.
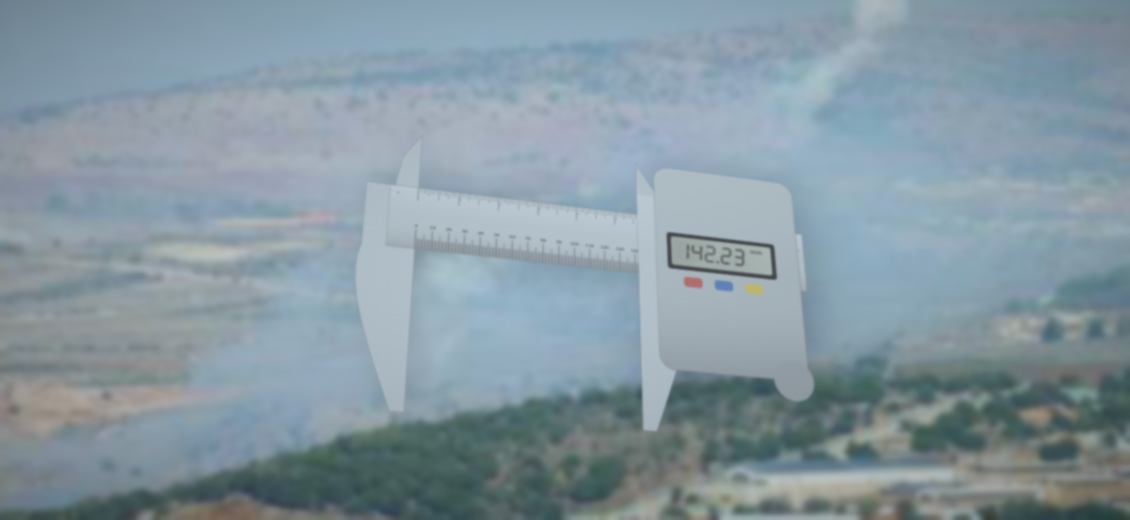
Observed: 142.23; mm
